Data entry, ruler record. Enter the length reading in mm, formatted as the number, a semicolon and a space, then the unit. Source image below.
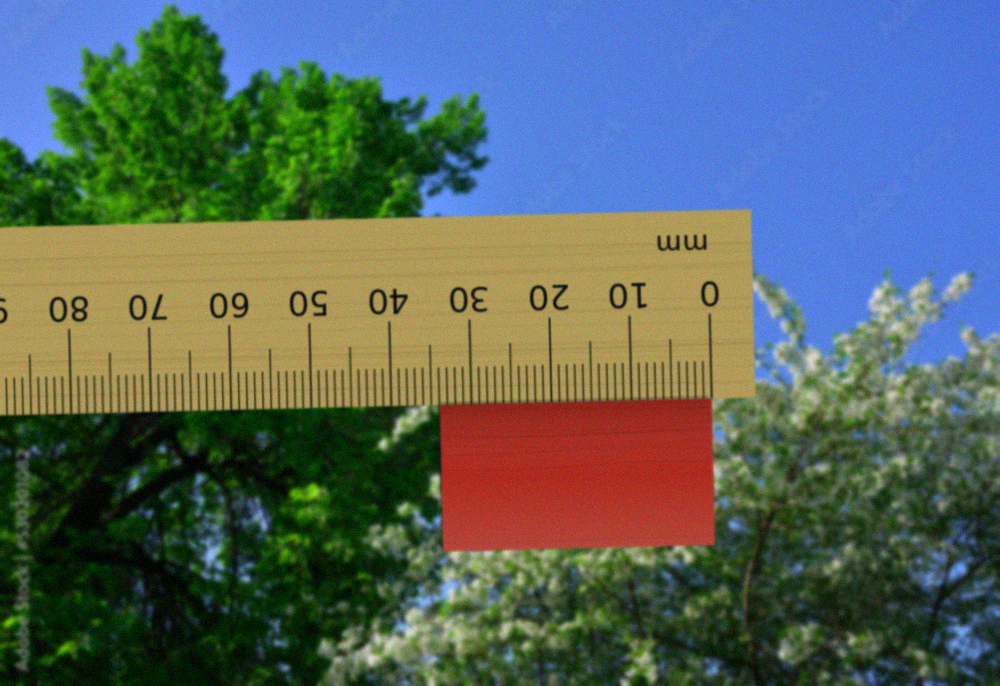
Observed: 34; mm
